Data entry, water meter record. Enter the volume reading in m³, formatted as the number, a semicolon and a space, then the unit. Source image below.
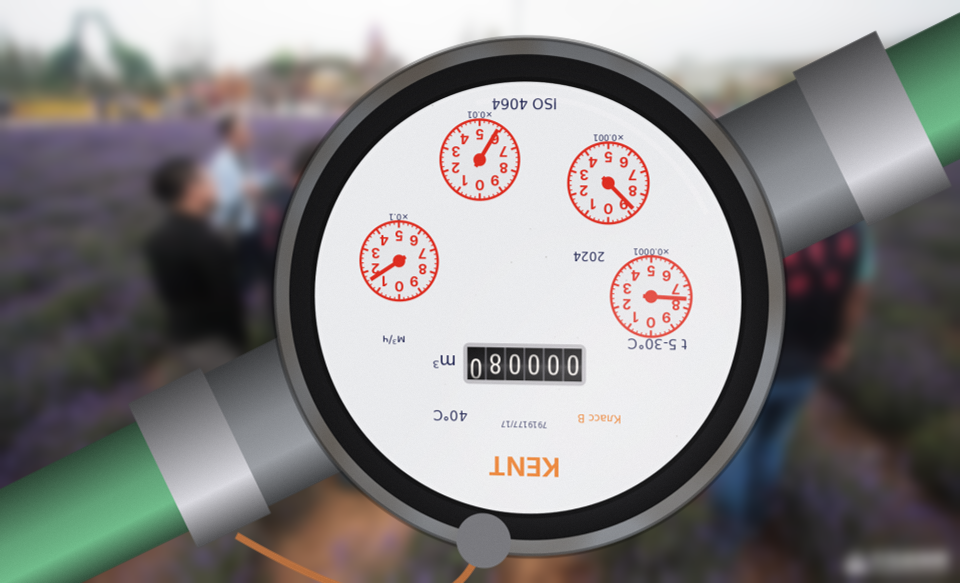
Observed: 80.1587; m³
